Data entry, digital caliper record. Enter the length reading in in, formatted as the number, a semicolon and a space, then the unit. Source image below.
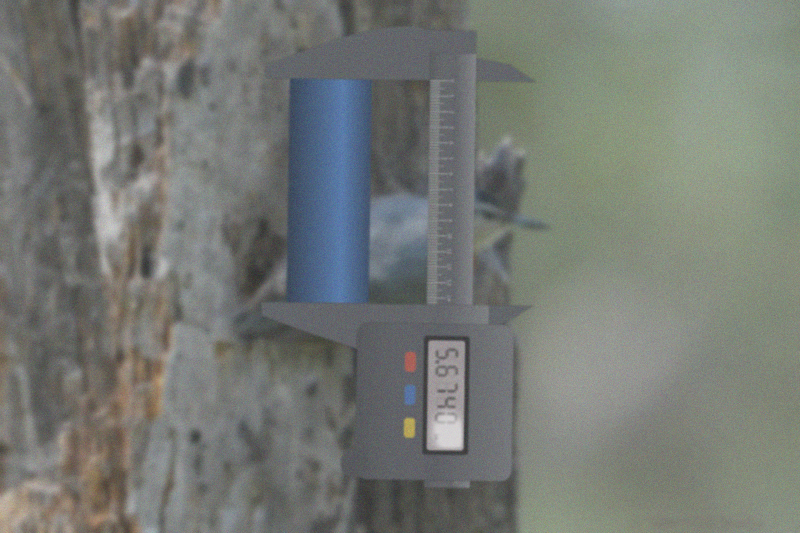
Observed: 5.6740; in
